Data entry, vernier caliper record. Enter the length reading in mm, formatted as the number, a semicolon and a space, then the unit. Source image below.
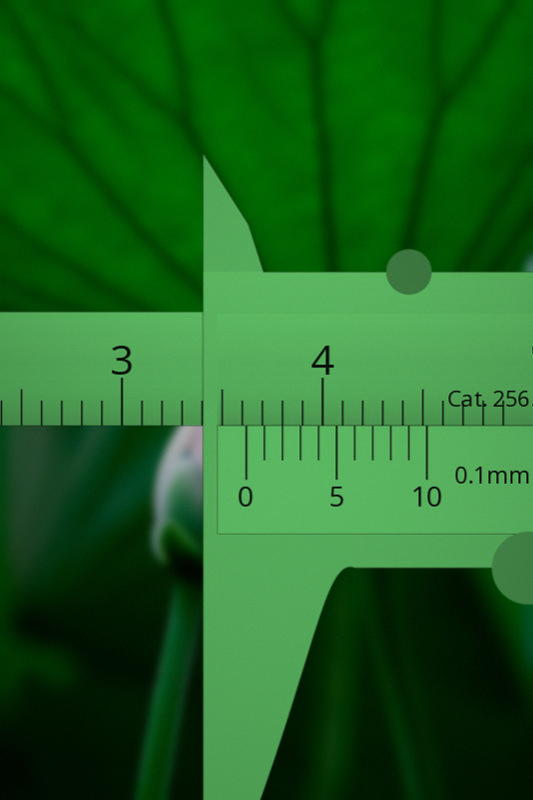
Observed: 36.2; mm
